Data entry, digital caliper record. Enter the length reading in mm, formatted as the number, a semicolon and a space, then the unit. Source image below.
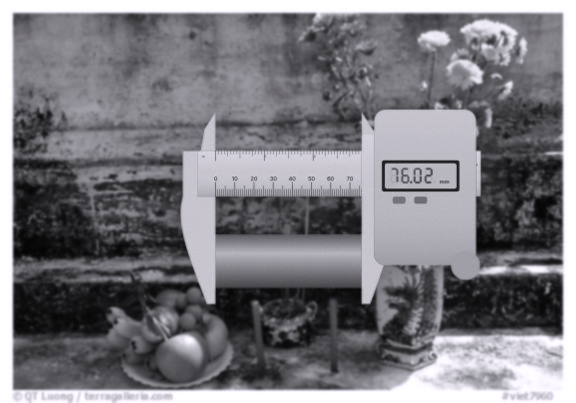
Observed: 76.02; mm
